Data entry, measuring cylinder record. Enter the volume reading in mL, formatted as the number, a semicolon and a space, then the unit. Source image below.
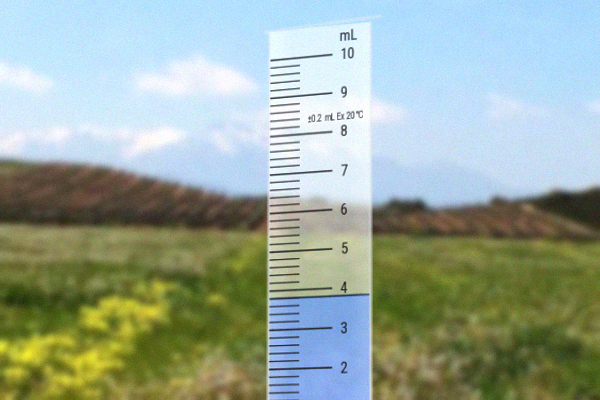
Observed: 3.8; mL
